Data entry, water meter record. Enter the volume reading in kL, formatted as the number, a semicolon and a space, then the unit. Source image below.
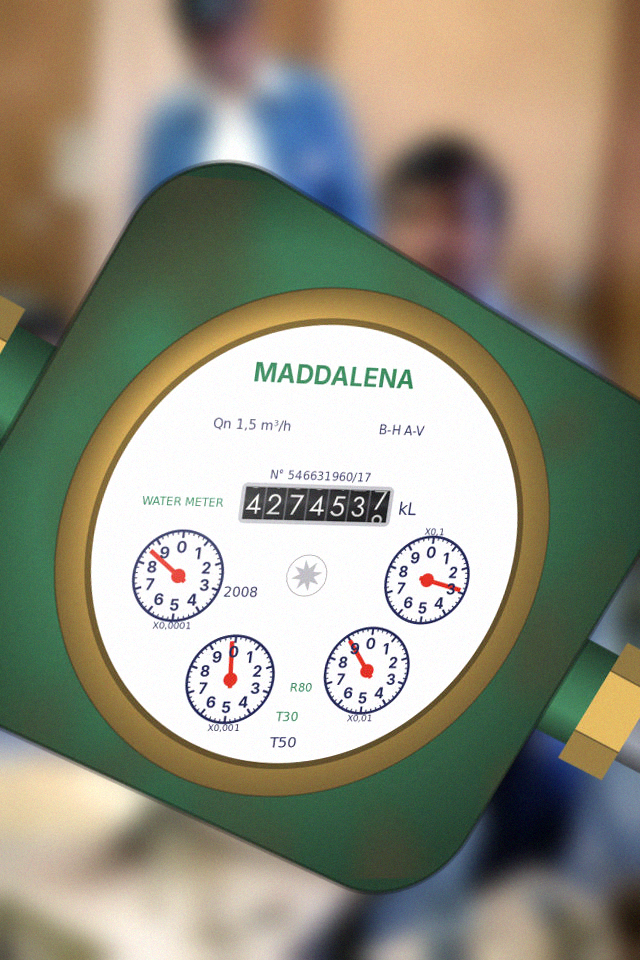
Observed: 4274537.2898; kL
